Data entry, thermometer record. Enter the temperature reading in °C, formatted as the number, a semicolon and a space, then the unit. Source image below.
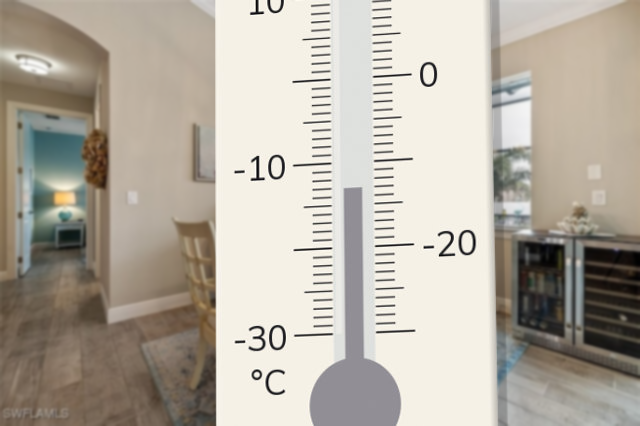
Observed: -13; °C
